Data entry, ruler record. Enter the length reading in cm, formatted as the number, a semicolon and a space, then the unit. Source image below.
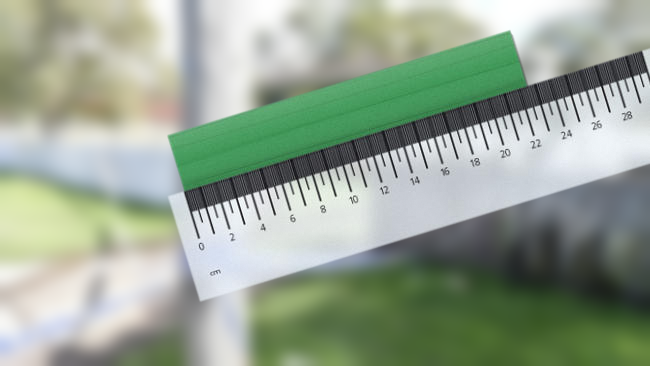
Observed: 22.5; cm
